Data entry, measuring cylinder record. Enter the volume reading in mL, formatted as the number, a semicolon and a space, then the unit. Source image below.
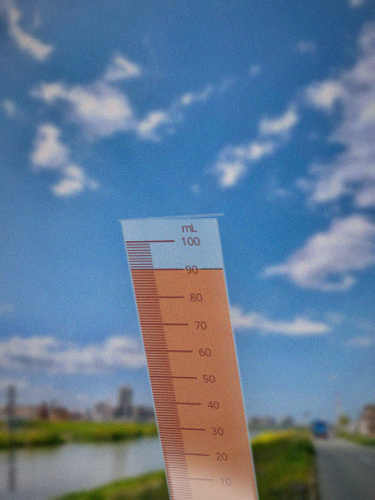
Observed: 90; mL
